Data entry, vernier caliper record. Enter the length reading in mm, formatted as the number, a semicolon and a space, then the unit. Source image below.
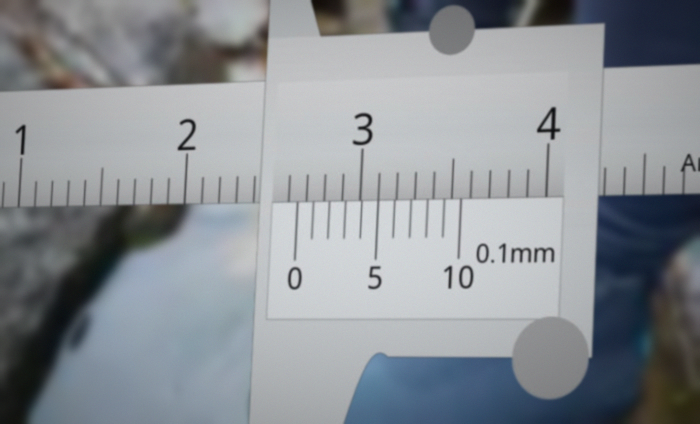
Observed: 26.5; mm
